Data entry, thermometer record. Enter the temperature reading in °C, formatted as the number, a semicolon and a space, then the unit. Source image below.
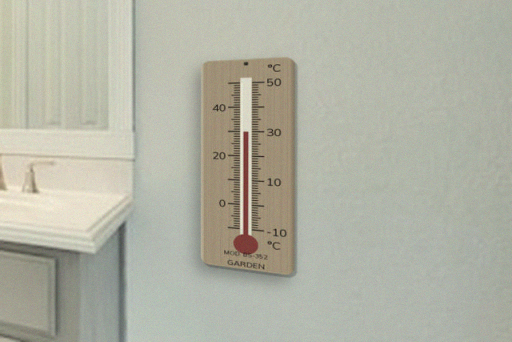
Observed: 30; °C
